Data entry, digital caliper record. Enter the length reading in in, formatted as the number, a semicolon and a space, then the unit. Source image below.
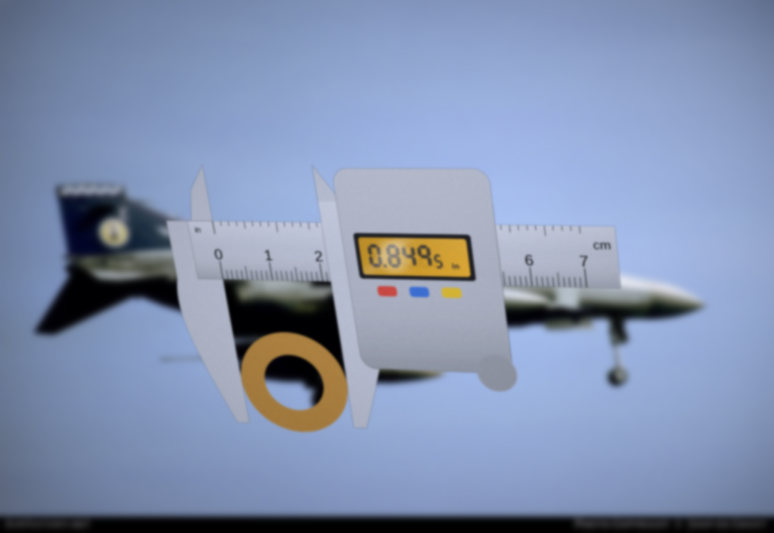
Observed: 0.8495; in
